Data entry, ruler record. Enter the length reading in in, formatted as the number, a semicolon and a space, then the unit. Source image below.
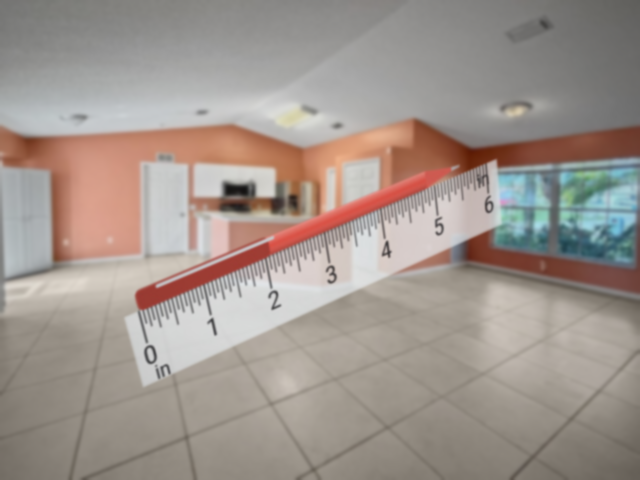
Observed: 5.5; in
